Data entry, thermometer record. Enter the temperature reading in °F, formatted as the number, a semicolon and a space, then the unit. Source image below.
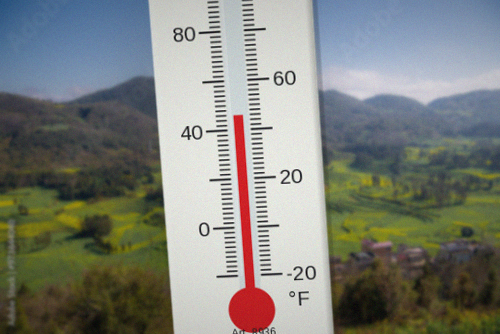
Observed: 46; °F
